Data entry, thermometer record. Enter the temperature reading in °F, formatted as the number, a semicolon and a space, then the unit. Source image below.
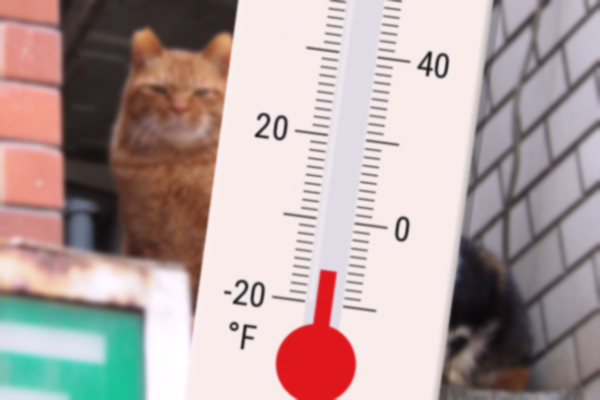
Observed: -12; °F
